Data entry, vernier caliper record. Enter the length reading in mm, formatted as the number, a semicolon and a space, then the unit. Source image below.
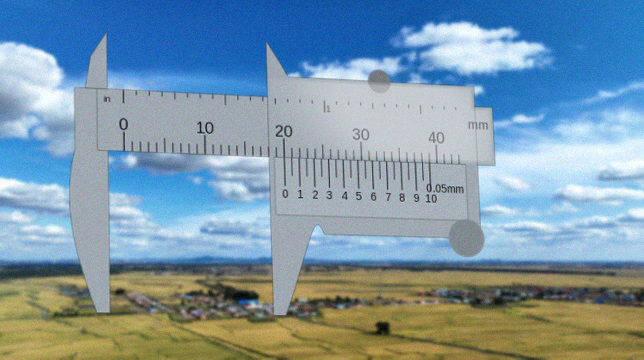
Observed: 20.0; mm
